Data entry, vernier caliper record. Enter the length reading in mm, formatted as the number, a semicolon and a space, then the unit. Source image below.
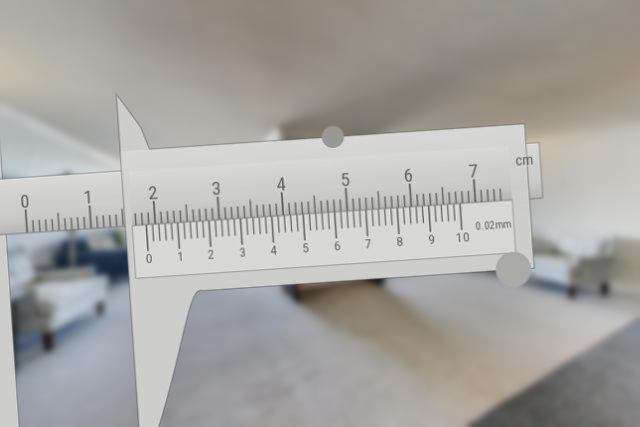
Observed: 18.6; mm
